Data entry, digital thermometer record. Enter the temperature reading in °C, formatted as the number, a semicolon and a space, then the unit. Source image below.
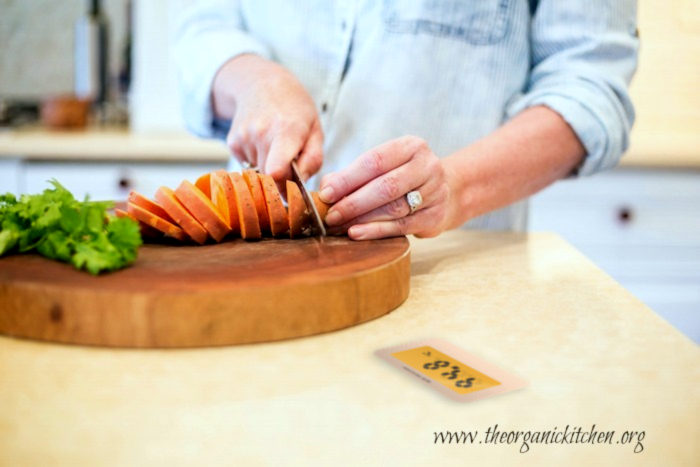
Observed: 94.8; °C
